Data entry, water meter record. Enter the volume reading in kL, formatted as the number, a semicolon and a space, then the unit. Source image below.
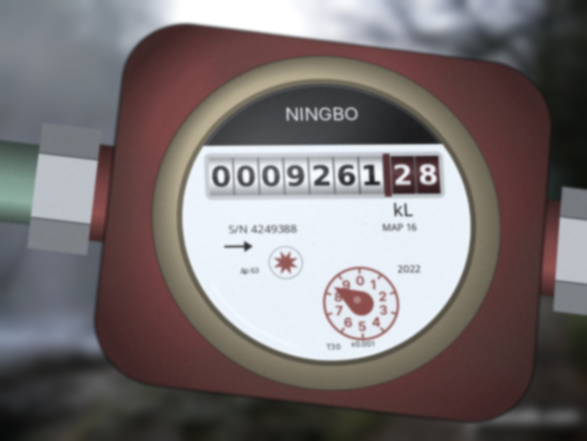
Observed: 9261.288; kL
